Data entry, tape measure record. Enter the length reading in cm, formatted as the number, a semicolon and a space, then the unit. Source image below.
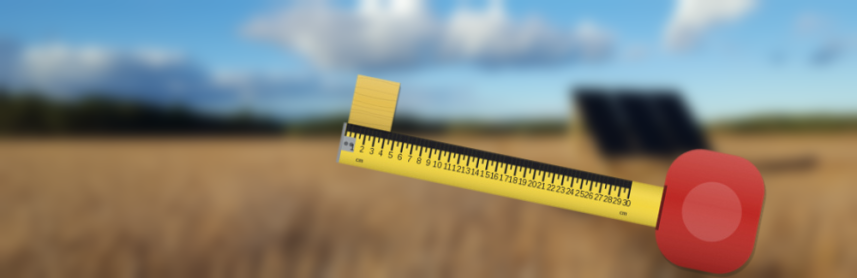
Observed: 4.5; cm
